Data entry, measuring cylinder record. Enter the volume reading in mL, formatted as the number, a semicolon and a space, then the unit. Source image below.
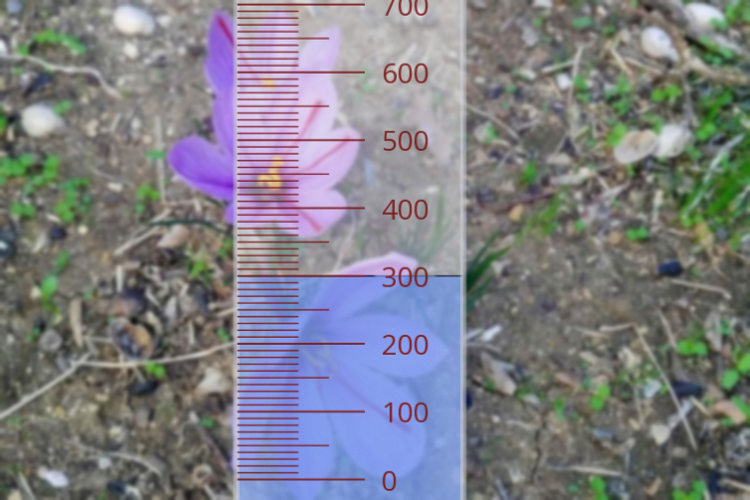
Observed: 300; mL
